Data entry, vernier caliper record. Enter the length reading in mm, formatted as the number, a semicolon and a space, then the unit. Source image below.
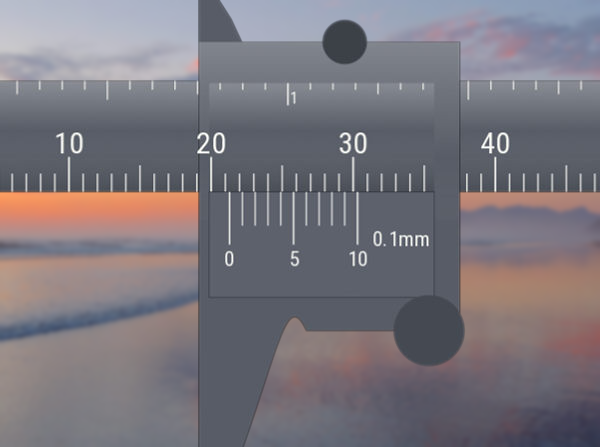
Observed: 21.3; mm
